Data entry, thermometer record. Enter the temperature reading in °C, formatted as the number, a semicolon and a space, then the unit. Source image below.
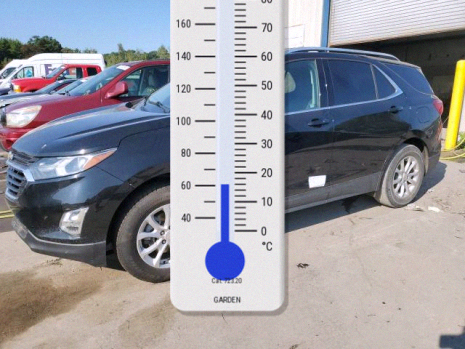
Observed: 16; °C
